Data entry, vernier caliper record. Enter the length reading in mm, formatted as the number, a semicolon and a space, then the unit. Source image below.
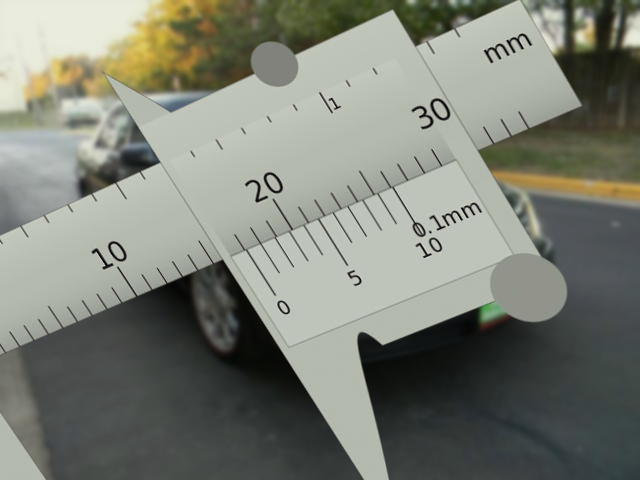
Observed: 17.1; mm
